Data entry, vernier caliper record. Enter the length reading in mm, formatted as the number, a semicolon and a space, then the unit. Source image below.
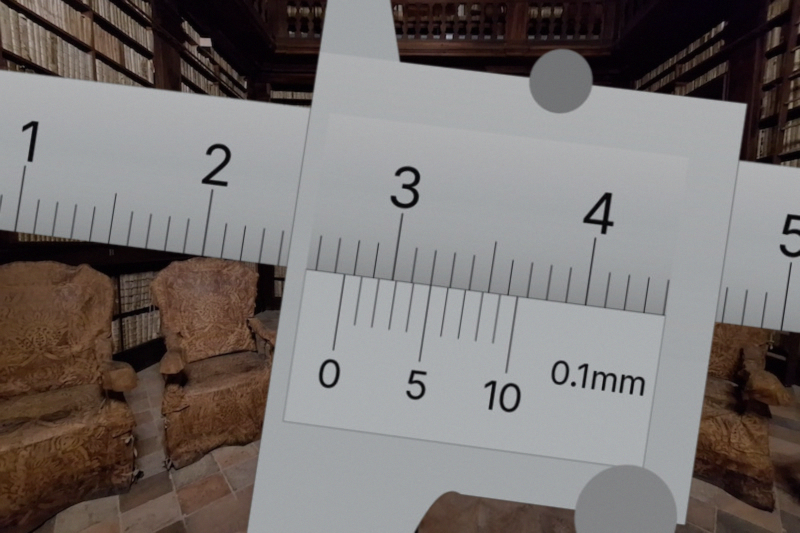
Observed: 27.5; mm
